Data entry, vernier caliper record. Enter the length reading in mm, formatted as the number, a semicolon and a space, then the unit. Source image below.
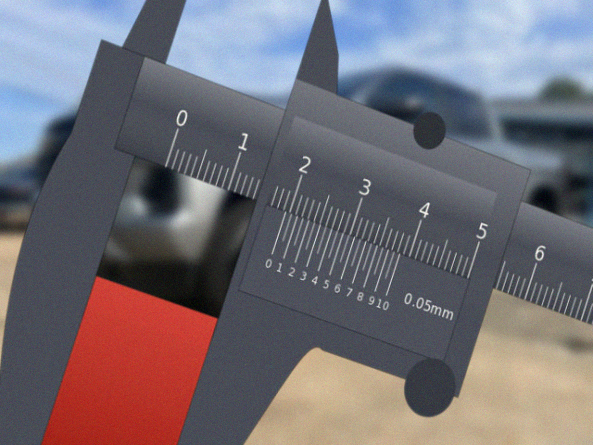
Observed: 19.4; mm
